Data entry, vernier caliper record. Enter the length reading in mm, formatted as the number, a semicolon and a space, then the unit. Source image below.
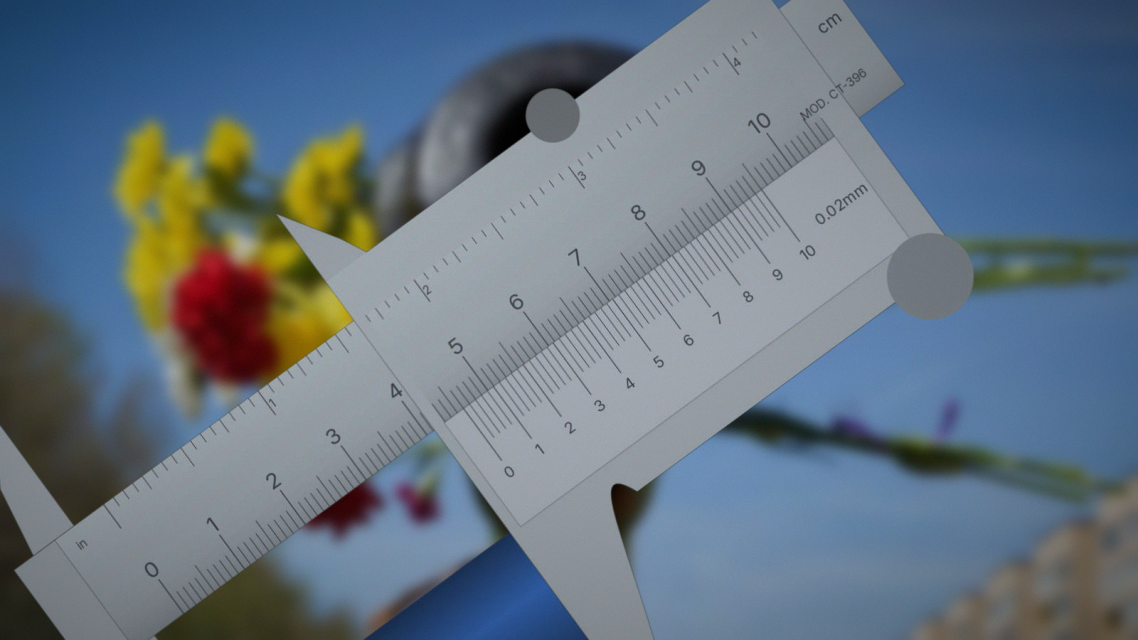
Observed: 46.0; mm
